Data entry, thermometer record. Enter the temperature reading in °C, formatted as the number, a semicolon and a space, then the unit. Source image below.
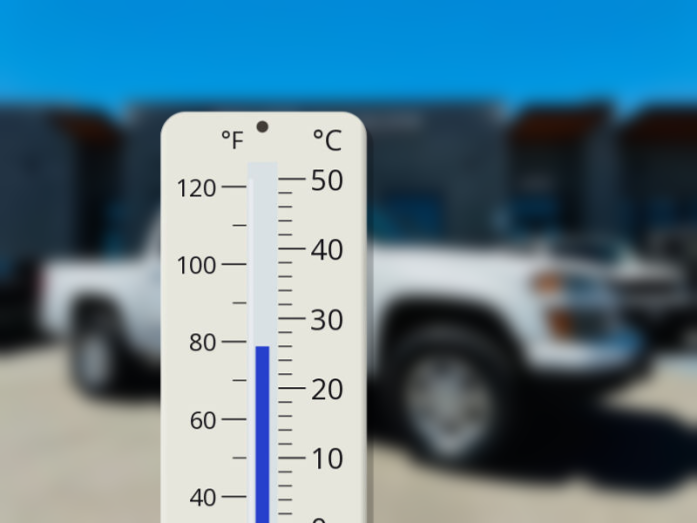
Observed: 26; °C
